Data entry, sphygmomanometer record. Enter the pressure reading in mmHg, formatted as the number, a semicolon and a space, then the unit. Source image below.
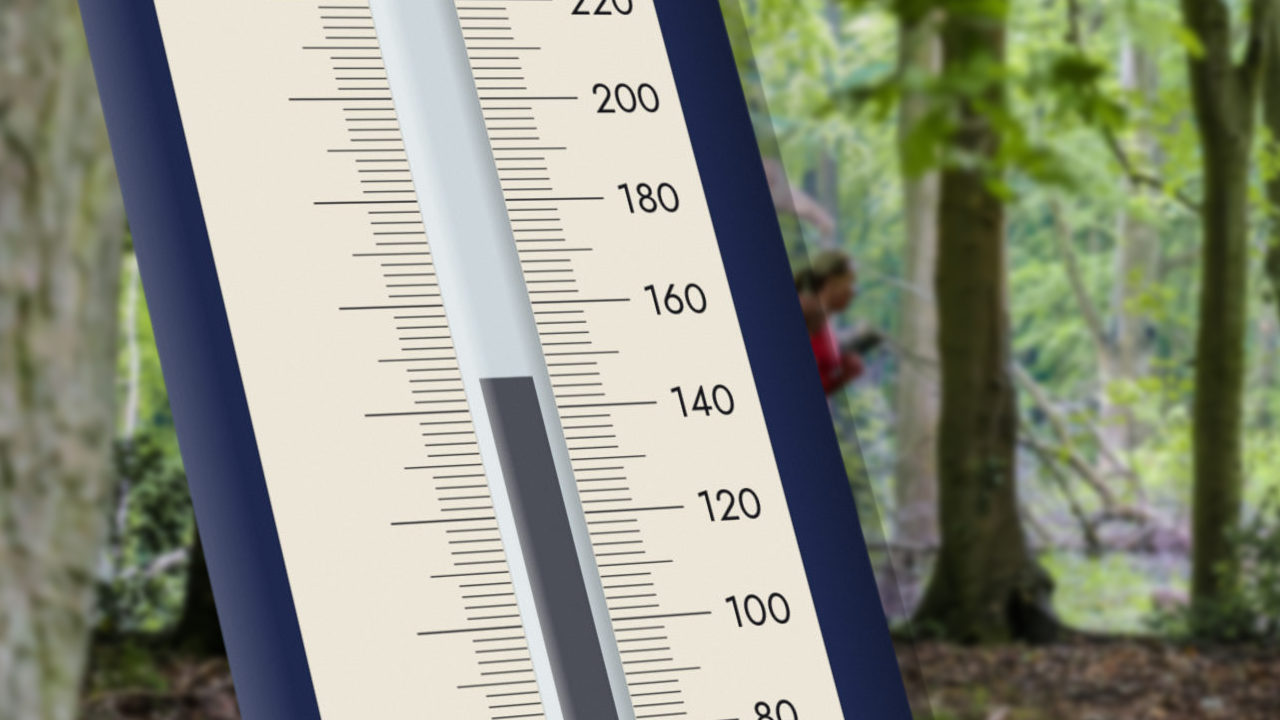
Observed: 146; mmHg
